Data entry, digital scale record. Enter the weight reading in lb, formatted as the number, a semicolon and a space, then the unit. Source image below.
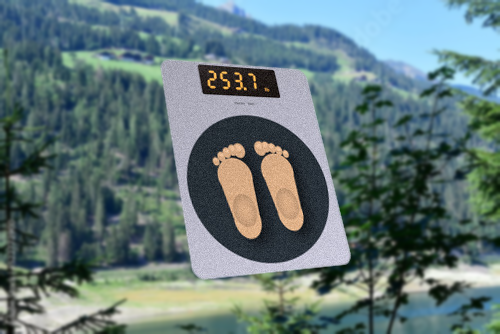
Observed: 253.7; lb
